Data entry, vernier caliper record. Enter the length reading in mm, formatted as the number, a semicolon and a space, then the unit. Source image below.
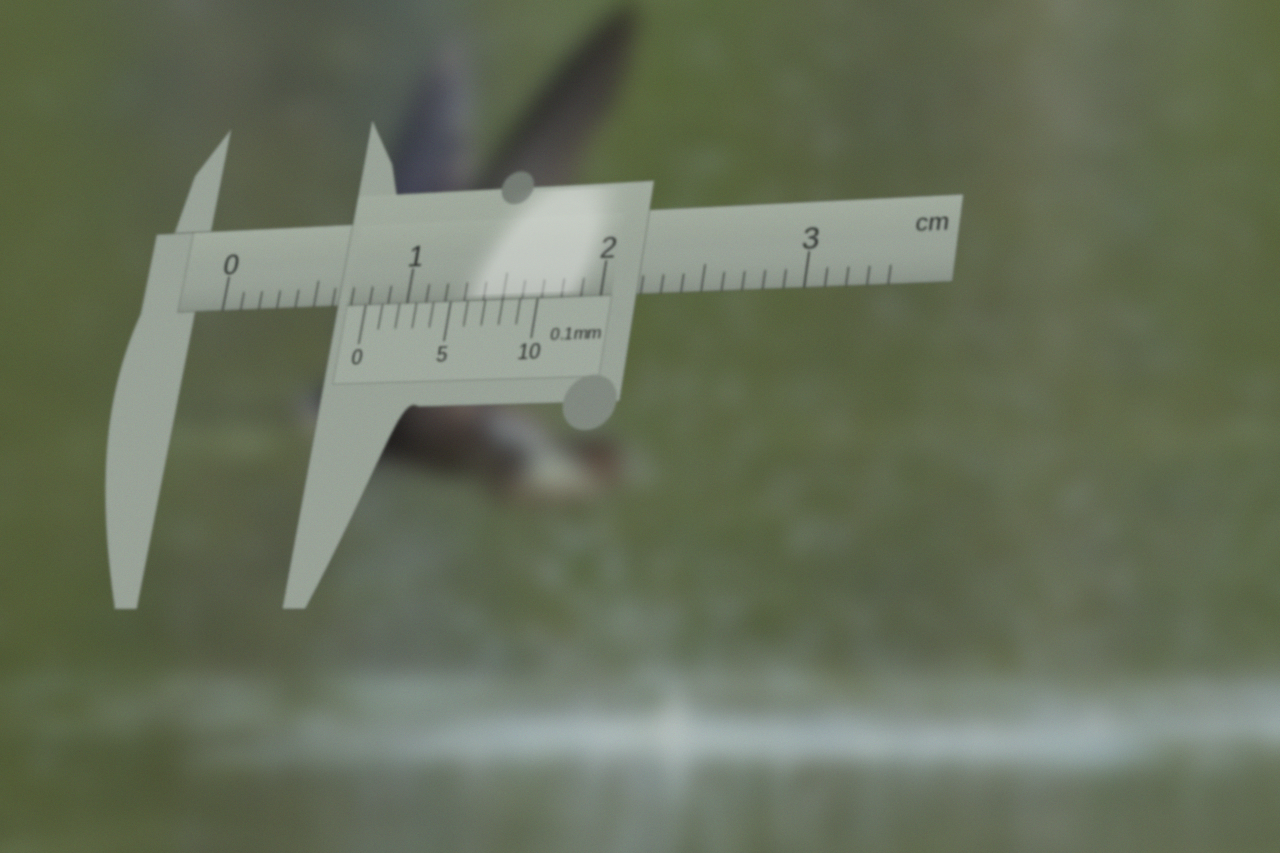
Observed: 7.8; mm
